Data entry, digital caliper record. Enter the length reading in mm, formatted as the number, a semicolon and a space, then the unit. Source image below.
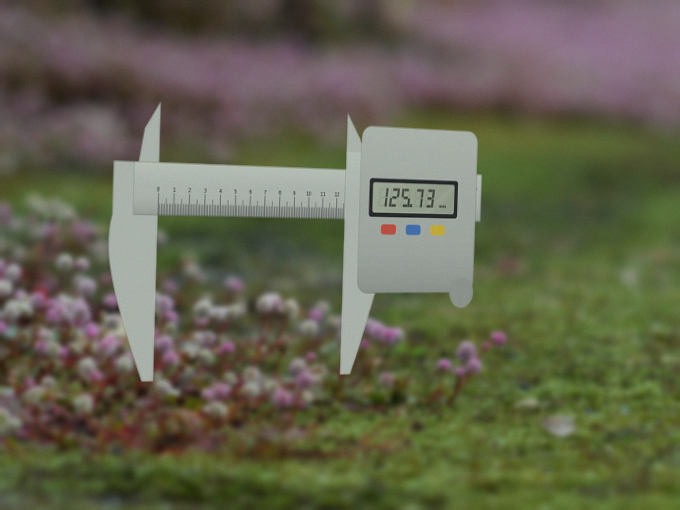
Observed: 125.73; mm
